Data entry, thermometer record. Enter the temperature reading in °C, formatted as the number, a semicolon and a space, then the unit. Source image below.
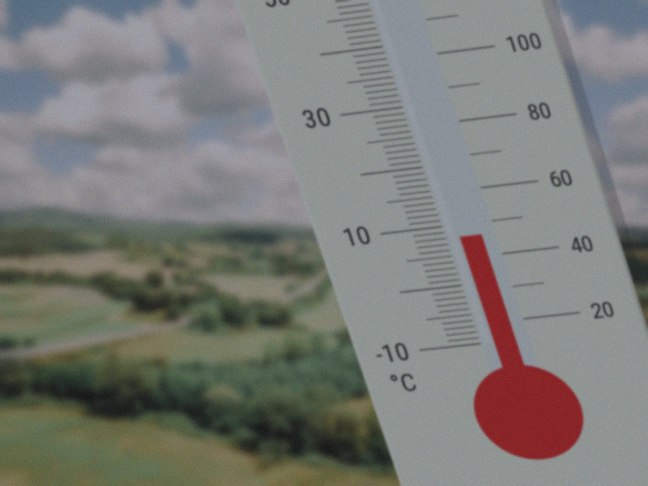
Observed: 8; °C
